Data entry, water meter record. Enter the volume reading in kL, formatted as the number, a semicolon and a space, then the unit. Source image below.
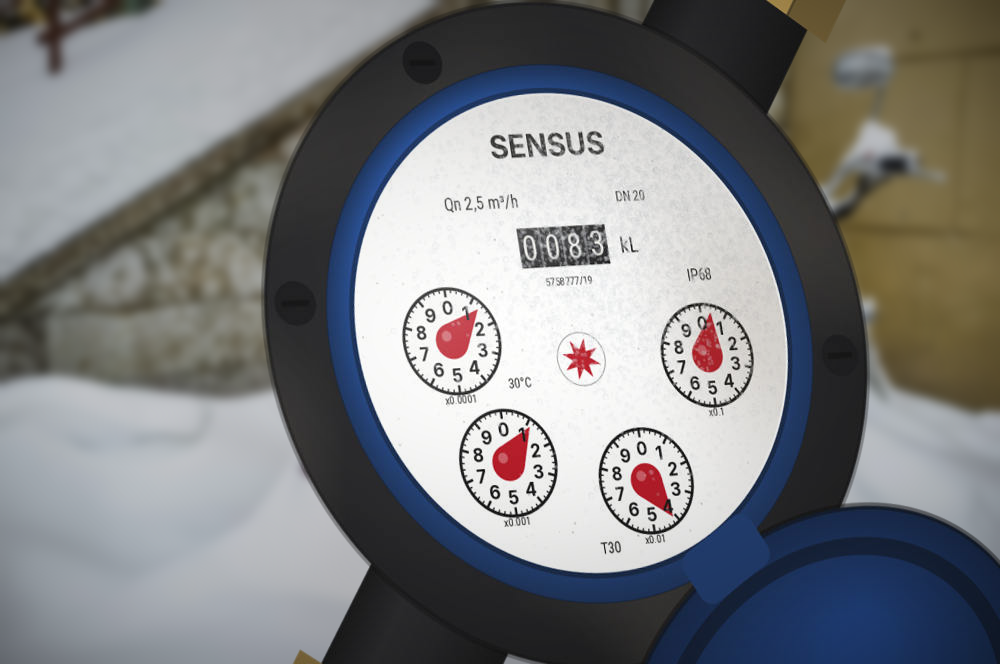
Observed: 83.0411; kL
